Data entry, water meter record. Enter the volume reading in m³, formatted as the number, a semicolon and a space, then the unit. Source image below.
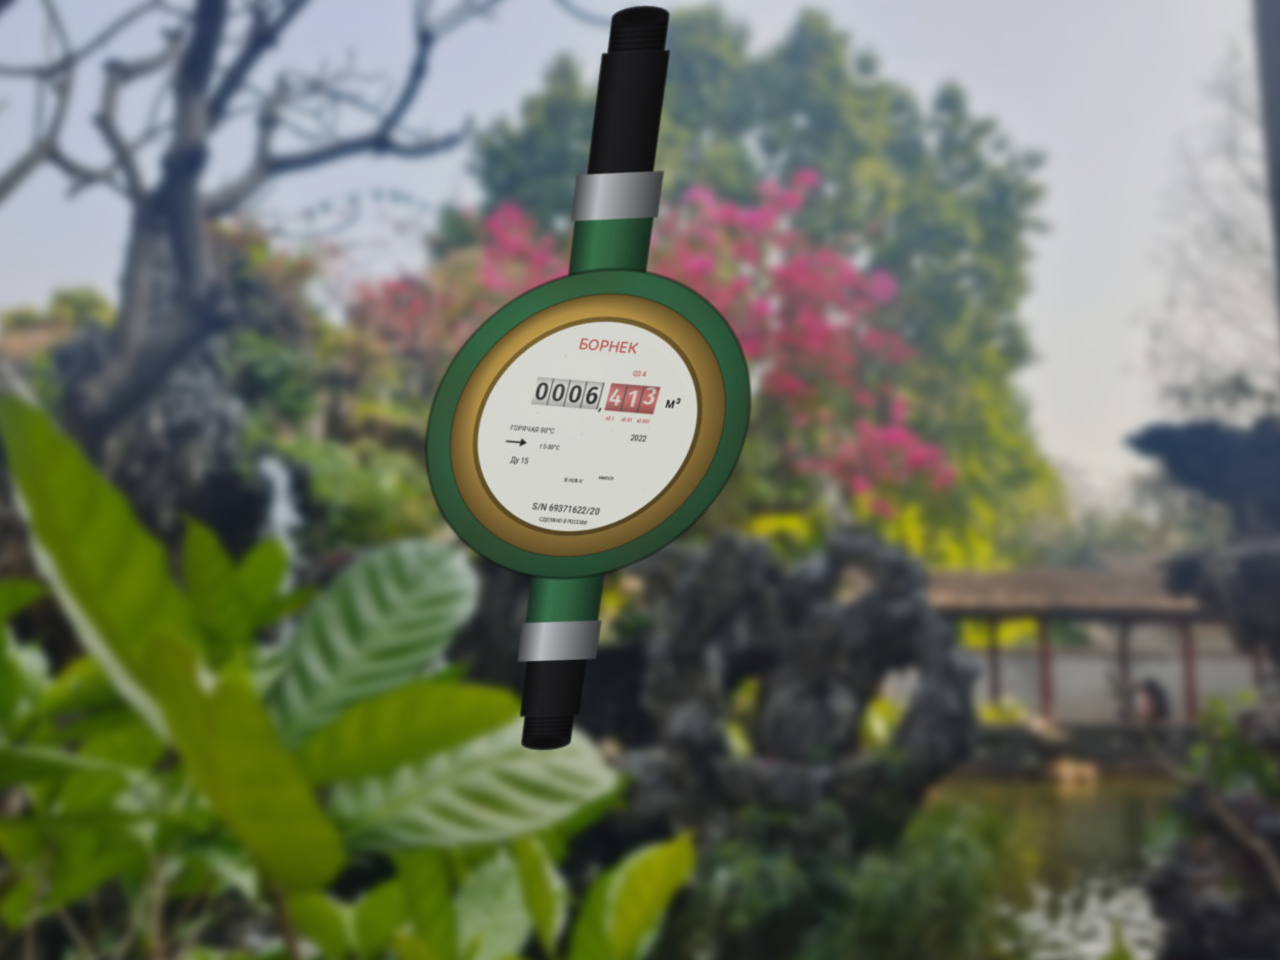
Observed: 6.413; m³
